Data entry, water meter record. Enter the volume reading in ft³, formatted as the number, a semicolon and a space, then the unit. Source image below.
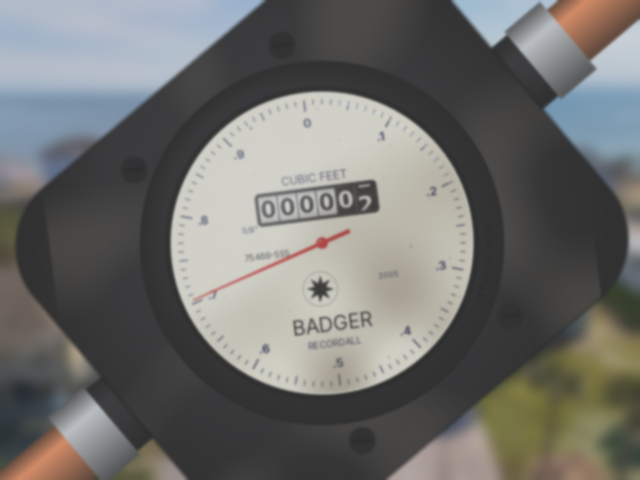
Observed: 1.70; ft³
